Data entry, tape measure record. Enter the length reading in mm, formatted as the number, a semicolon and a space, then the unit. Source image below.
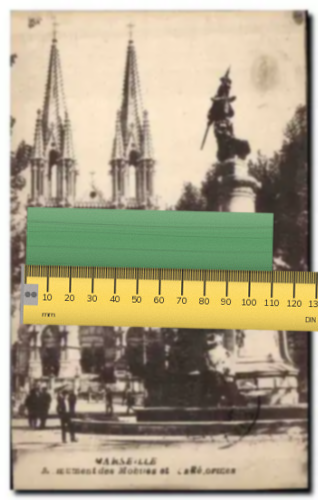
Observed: 110; mm
